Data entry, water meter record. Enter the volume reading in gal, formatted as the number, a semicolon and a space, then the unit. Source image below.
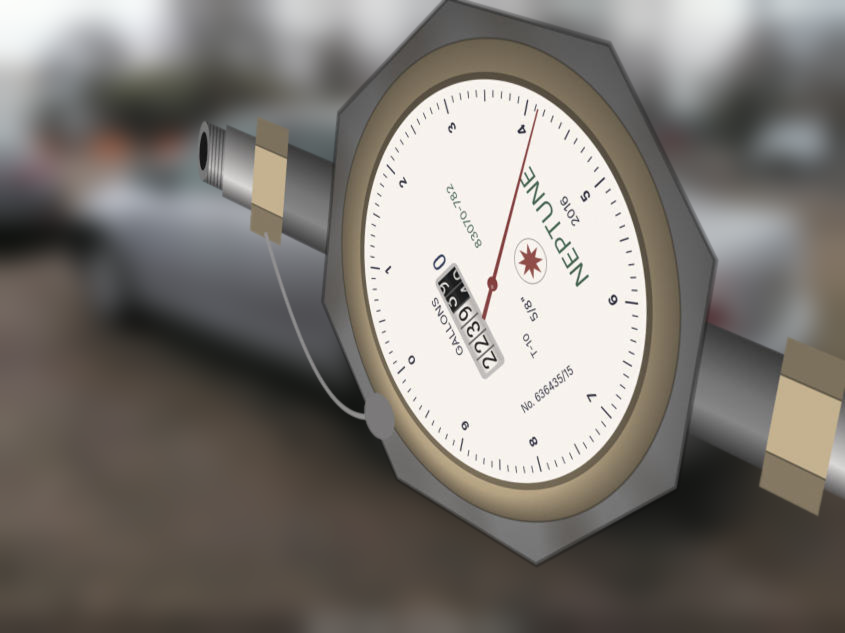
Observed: 2239394.1; gal
